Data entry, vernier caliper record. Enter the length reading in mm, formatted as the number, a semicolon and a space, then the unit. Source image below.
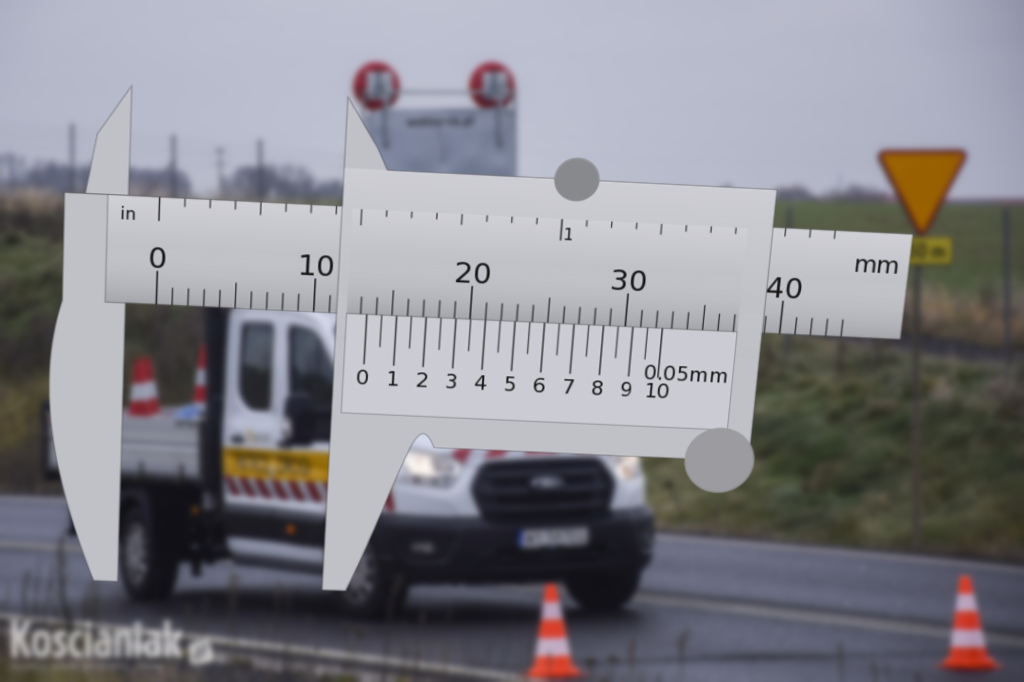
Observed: 13.4; mm
